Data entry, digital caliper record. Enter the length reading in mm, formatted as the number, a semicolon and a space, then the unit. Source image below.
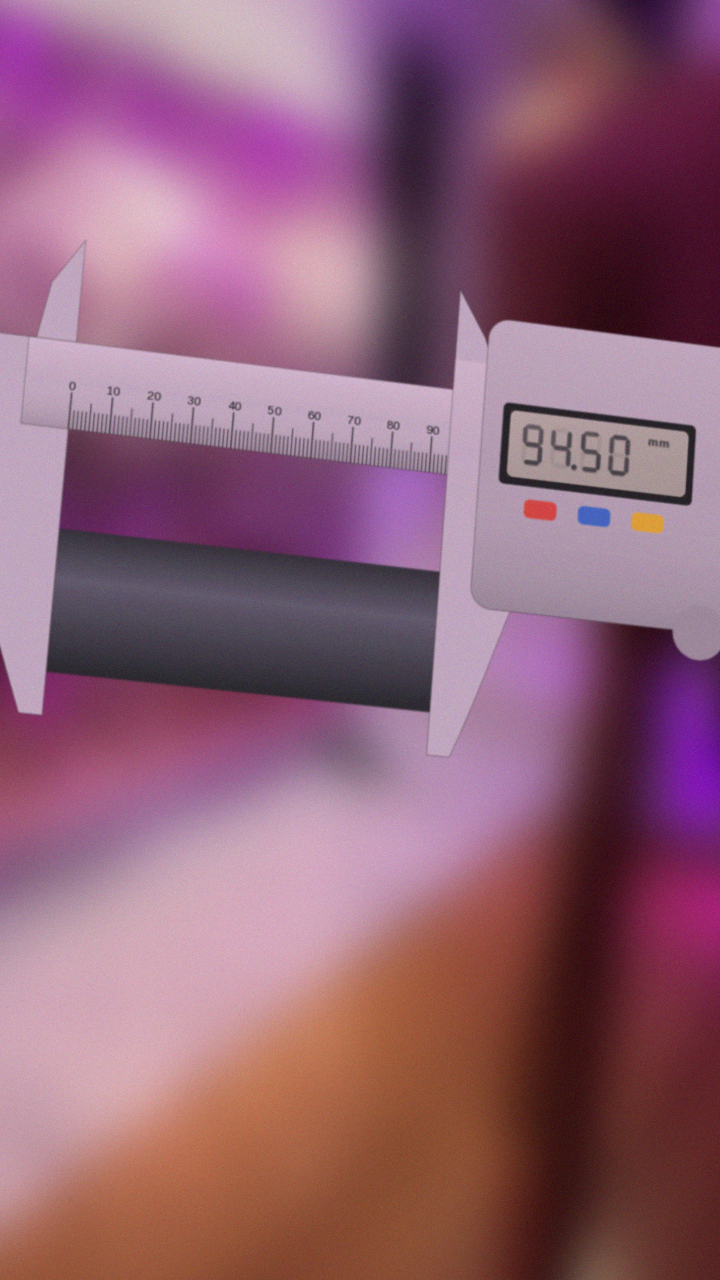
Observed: 94.50; mm
